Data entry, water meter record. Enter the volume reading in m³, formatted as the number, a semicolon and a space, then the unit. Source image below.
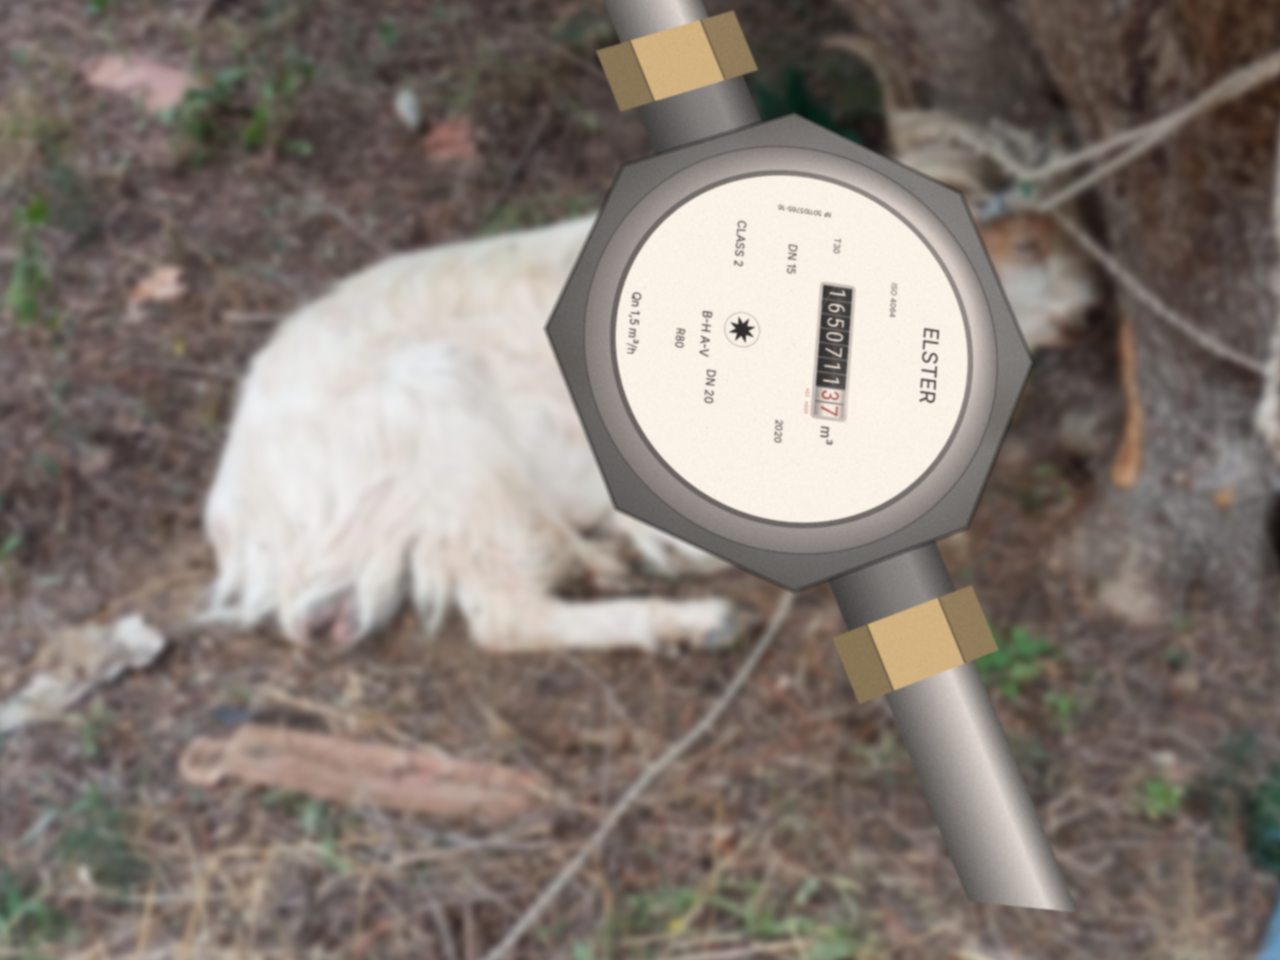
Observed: 1650711.37; m³
